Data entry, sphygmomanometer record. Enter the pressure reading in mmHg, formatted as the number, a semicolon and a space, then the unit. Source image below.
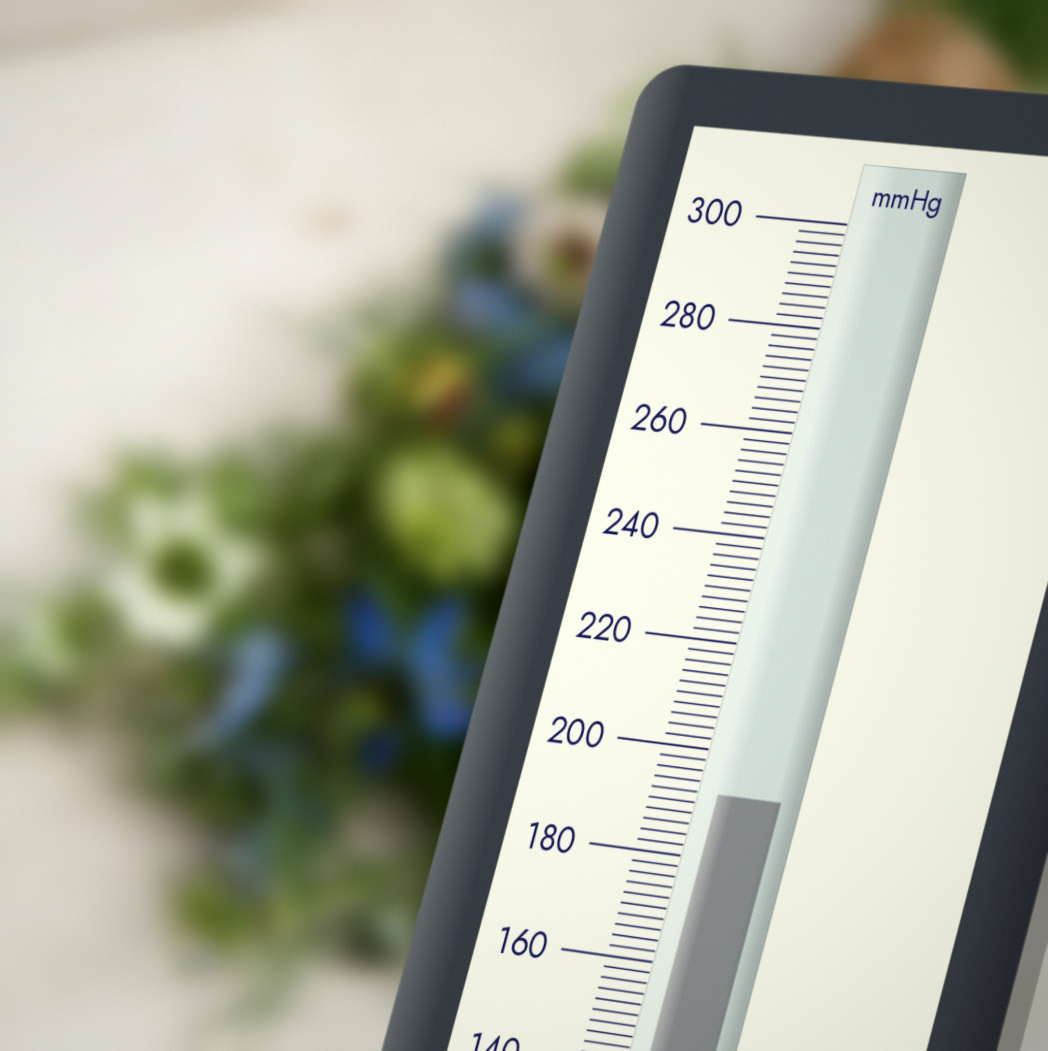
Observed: 192; mmHg
